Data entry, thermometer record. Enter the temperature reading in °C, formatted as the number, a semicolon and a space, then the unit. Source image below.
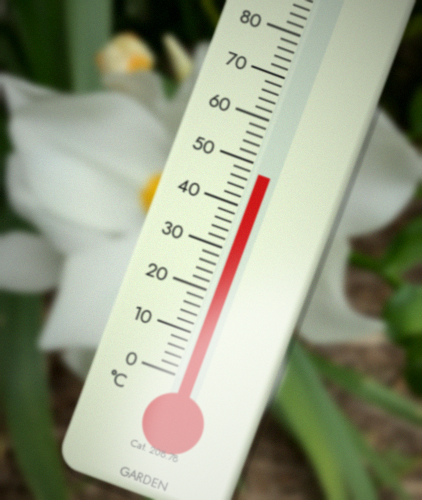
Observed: 48; °C
